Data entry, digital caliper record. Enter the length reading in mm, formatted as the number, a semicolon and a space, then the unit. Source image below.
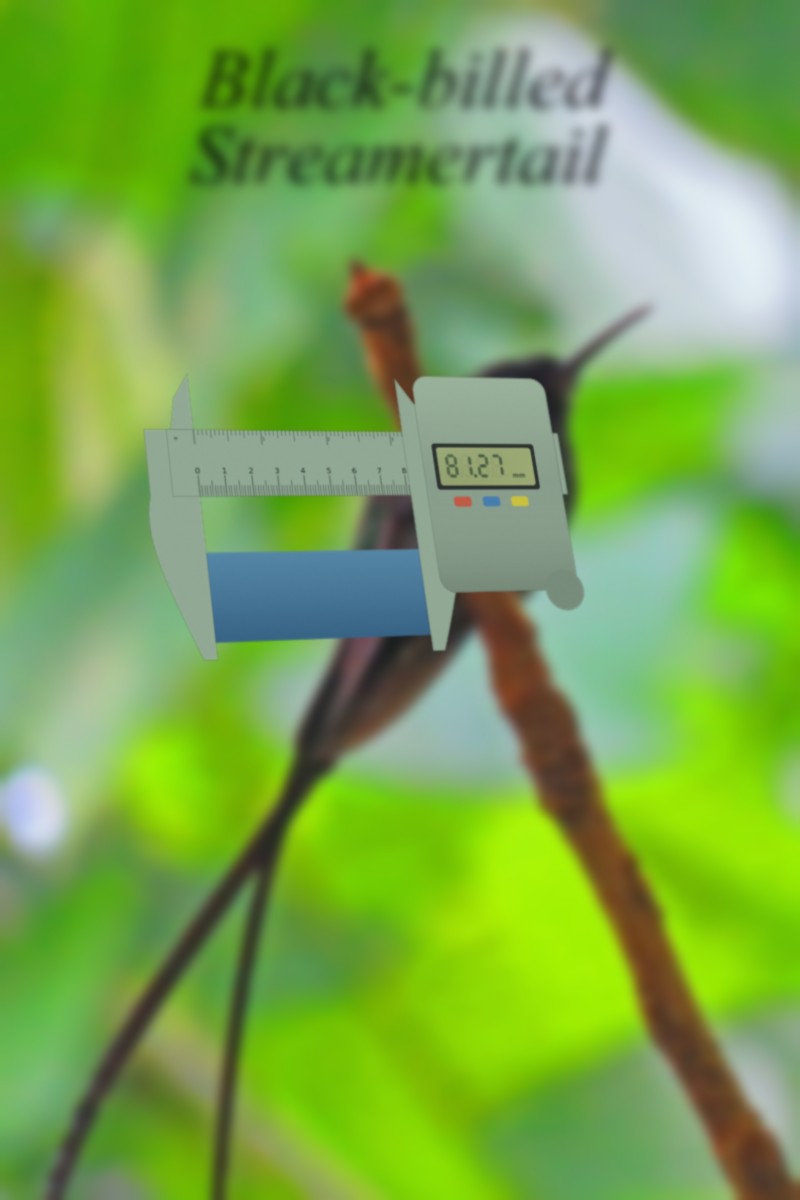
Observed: 81.27; mm
